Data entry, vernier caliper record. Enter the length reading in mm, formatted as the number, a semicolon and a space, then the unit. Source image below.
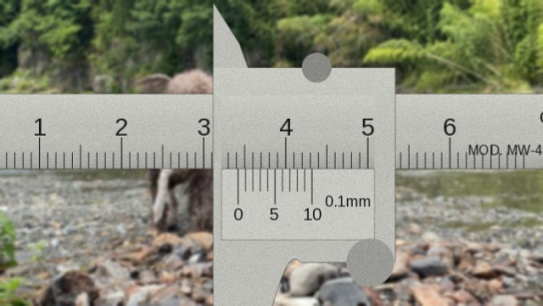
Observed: 34.2; mm
